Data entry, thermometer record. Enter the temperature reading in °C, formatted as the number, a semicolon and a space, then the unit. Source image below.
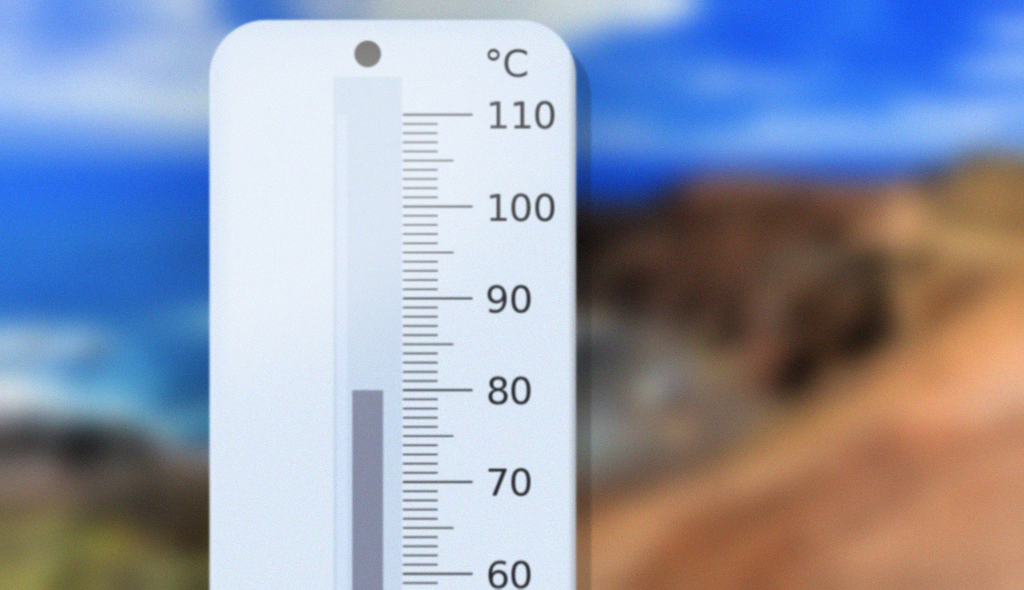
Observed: 80; °C
